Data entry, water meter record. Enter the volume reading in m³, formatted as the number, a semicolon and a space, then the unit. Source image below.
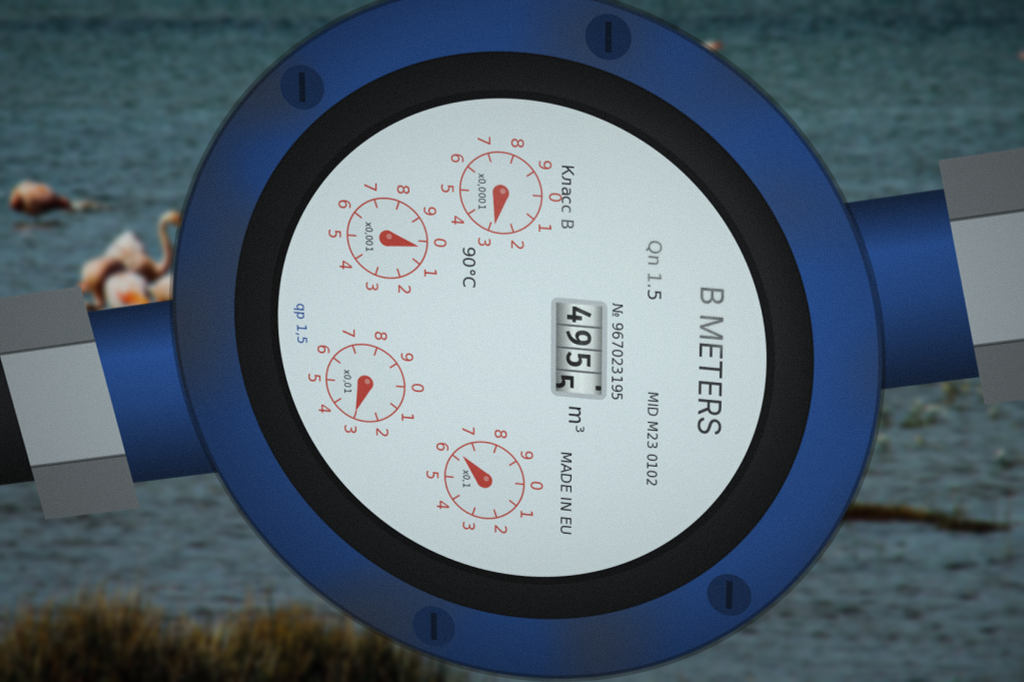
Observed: 4954.6302; m³
